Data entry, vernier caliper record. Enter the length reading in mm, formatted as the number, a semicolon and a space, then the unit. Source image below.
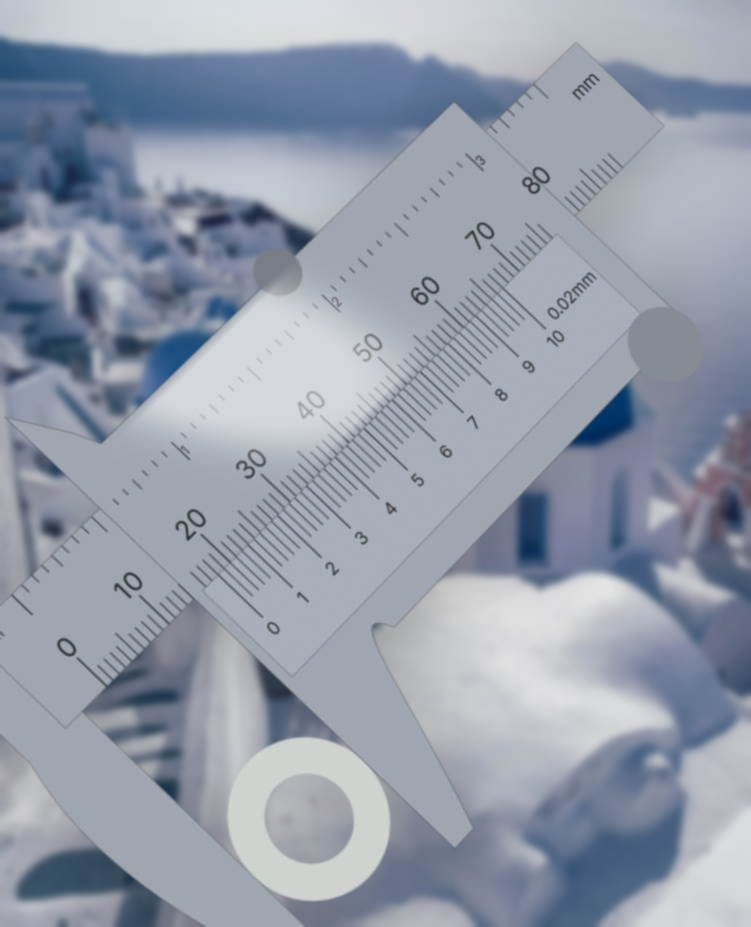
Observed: 18.0; mm
